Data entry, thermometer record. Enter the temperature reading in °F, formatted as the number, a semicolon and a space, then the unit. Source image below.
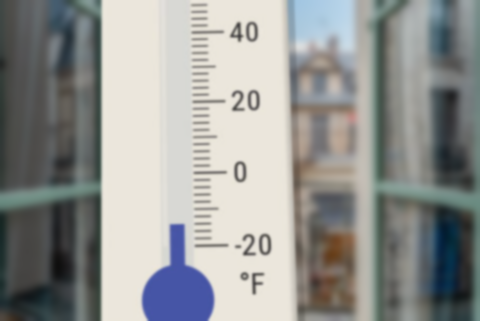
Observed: -14; °F
